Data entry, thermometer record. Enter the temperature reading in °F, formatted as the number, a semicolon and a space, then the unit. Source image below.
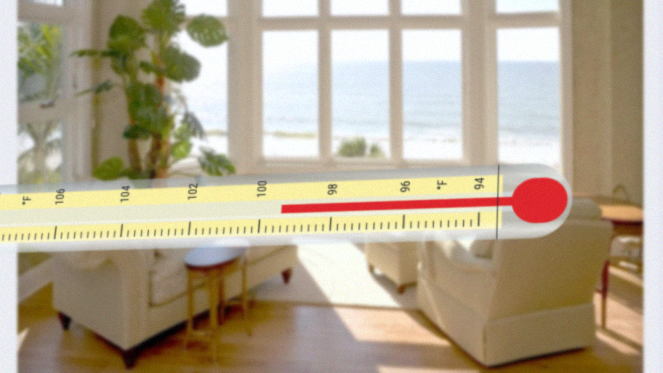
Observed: 99.4; °F
